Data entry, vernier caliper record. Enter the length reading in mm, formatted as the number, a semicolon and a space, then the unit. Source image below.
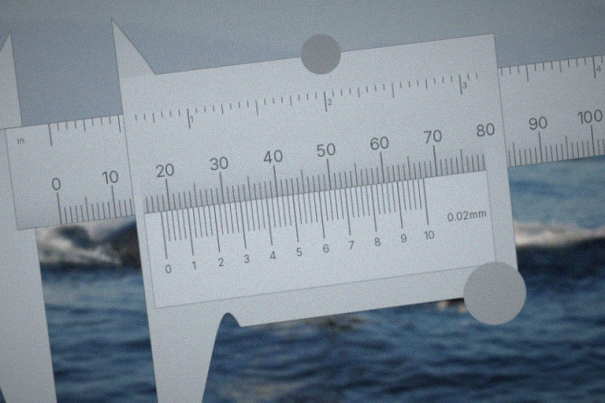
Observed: 18.4; mm
